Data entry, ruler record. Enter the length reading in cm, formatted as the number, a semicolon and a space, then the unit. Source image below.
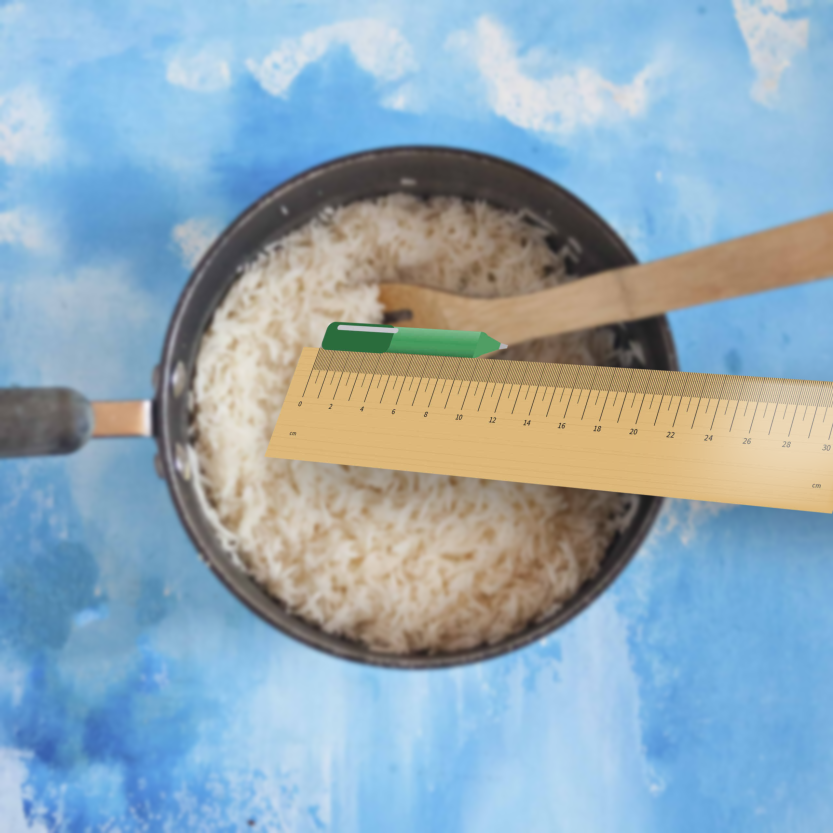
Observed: 11.5; cm
